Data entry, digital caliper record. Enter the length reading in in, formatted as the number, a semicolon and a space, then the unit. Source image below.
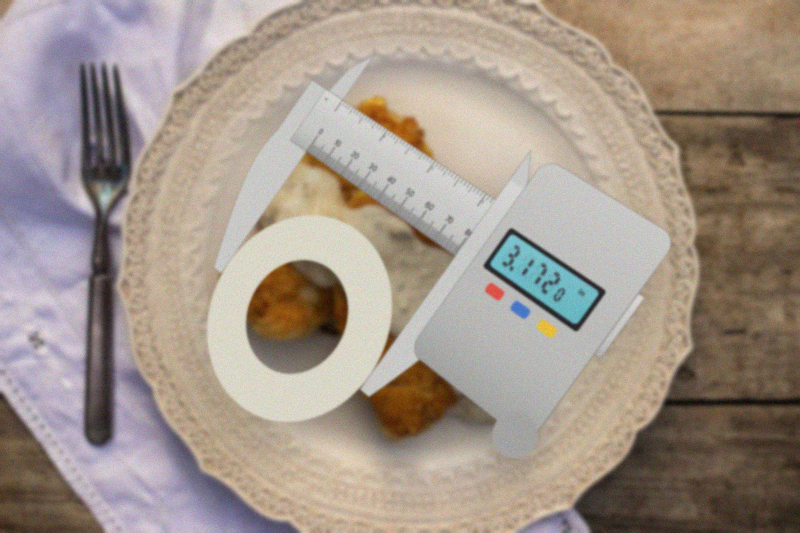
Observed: 3.1720; in
